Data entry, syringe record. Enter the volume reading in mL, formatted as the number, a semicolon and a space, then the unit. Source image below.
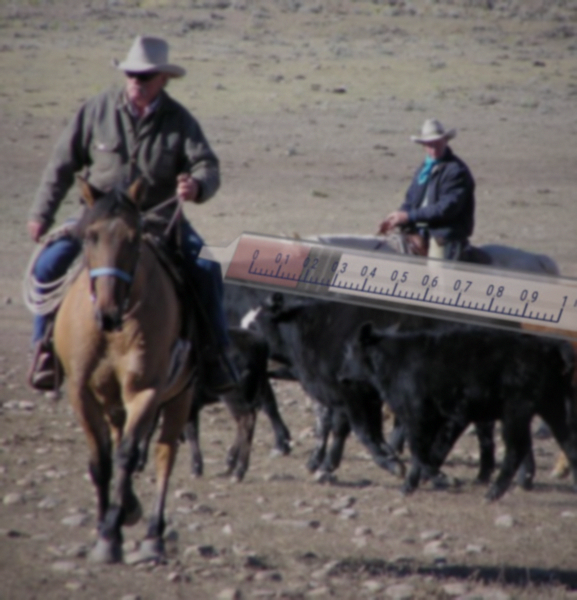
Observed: 0.18; mL
